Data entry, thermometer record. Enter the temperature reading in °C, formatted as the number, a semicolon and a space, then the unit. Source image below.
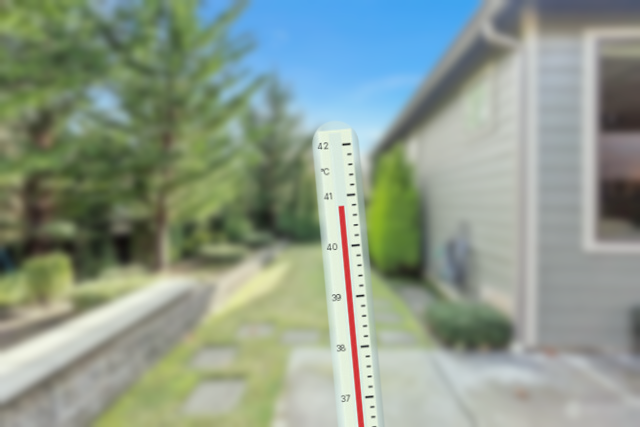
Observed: 40.8; °C
